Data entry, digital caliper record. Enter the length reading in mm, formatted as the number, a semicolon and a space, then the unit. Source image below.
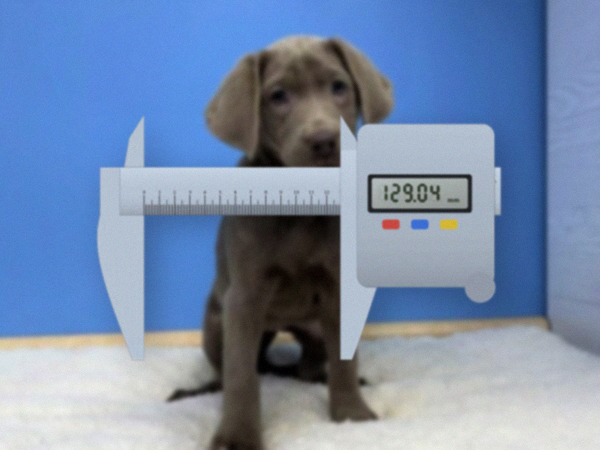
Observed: 129.04; mm
